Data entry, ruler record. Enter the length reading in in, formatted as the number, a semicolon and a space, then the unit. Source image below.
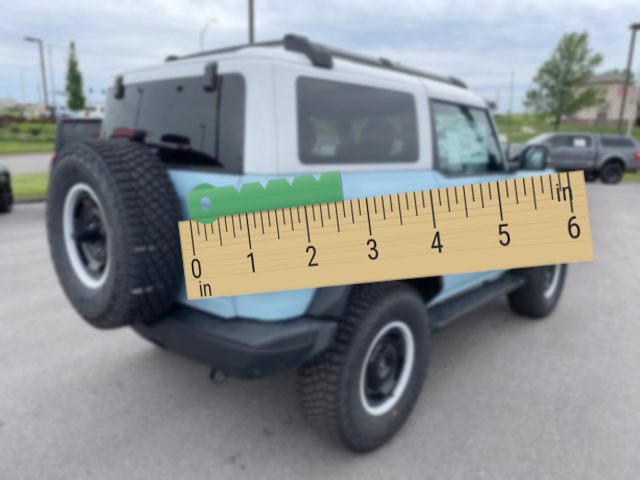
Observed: 2.625; in
